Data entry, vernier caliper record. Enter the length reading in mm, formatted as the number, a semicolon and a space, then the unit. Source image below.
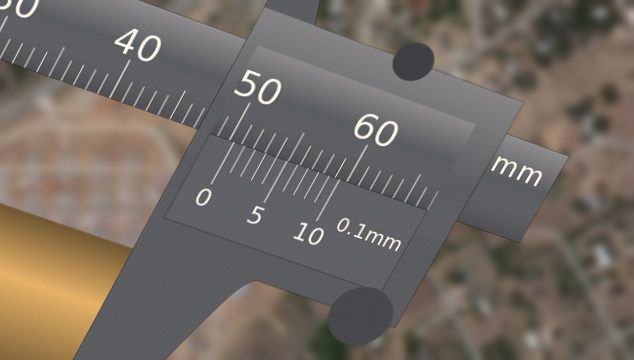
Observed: 50.4; mm
